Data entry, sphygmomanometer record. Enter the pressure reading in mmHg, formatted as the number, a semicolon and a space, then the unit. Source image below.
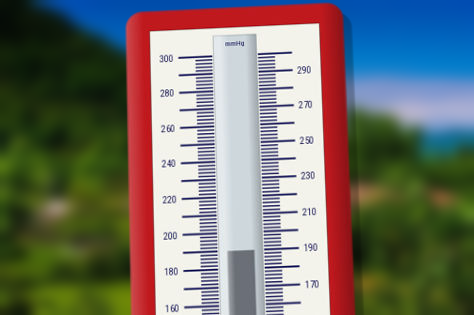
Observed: 190; mmHg
